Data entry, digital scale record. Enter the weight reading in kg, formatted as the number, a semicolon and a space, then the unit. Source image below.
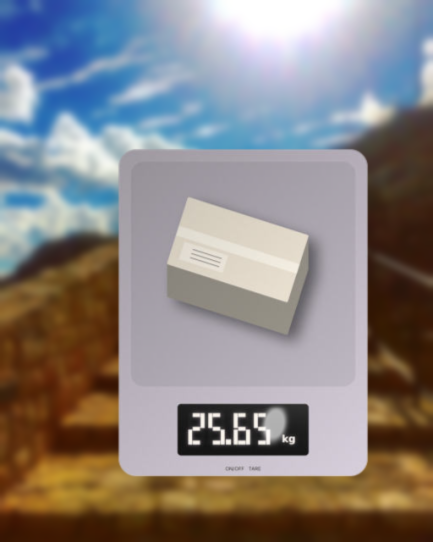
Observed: 25.65; kg
